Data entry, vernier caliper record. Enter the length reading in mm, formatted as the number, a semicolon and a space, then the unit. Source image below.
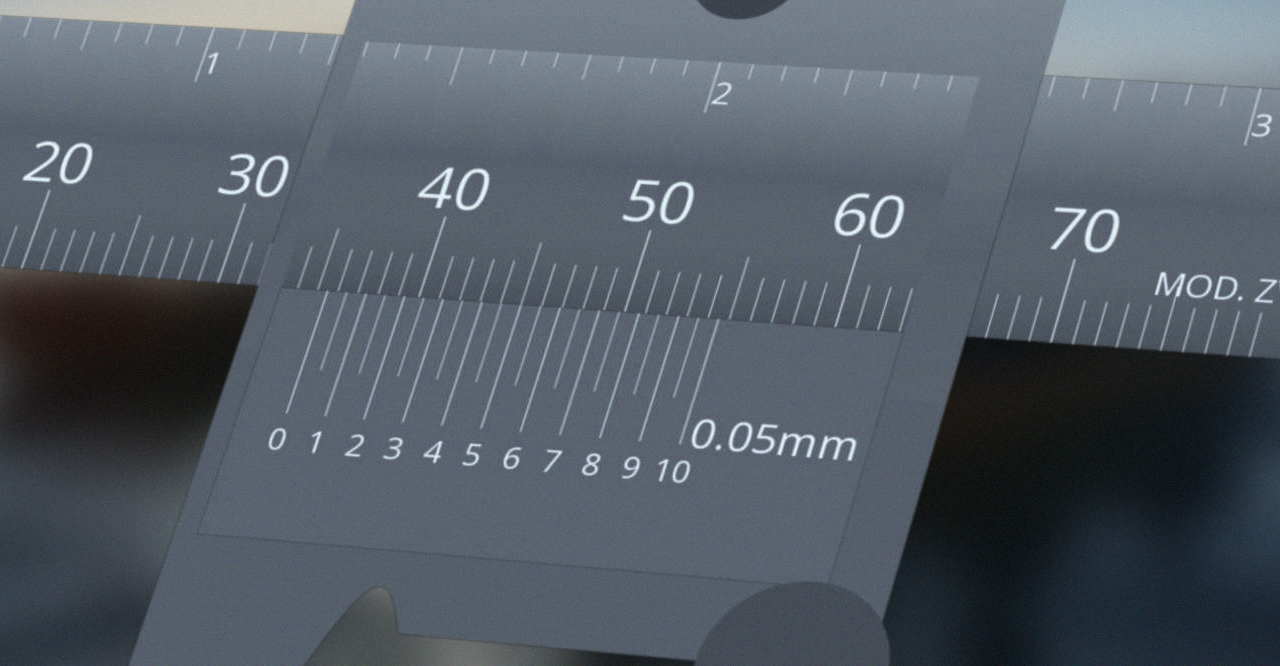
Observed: 35.5; mm
